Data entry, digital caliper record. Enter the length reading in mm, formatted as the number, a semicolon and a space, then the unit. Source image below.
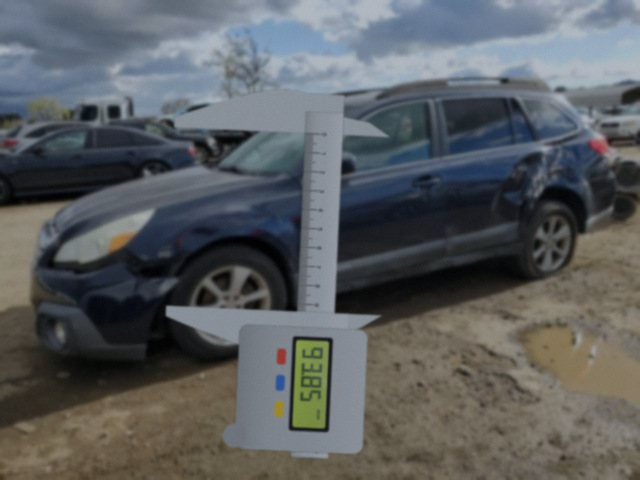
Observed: 93.85; mm
